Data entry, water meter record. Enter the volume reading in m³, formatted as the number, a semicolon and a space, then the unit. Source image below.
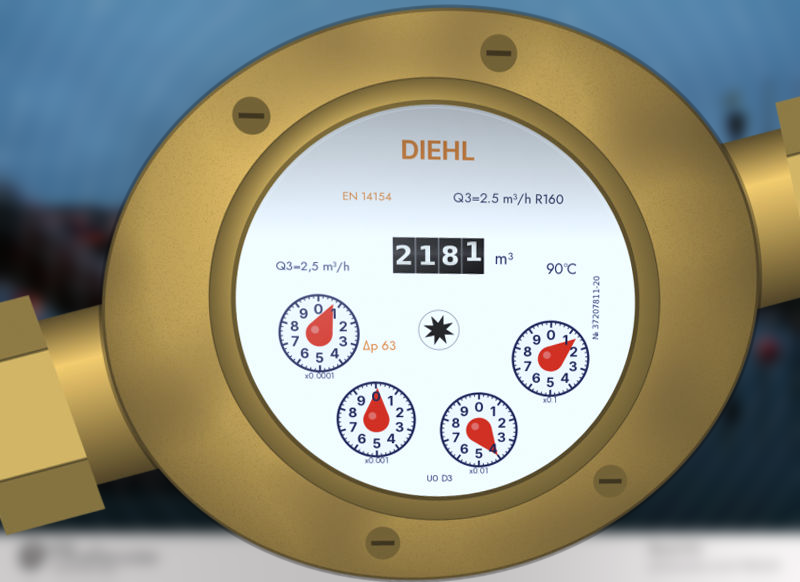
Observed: 2181.1400; m³
